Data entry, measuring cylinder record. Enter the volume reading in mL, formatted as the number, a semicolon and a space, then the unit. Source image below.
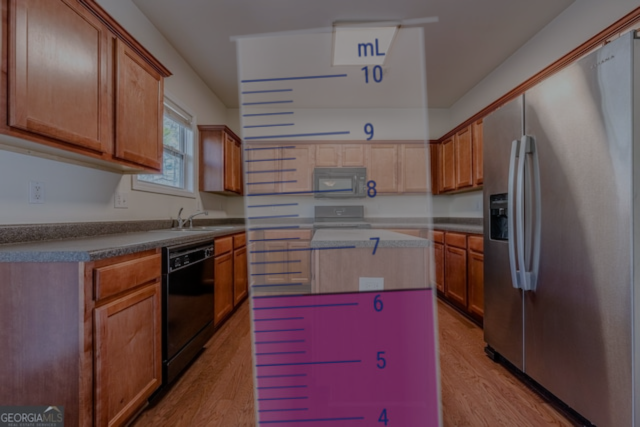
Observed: 6.2; mL
